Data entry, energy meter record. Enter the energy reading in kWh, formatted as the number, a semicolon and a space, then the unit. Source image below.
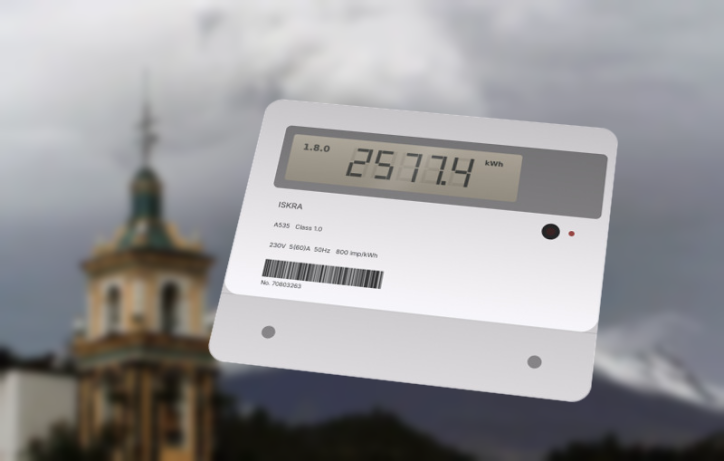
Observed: 2577.4; kWh
